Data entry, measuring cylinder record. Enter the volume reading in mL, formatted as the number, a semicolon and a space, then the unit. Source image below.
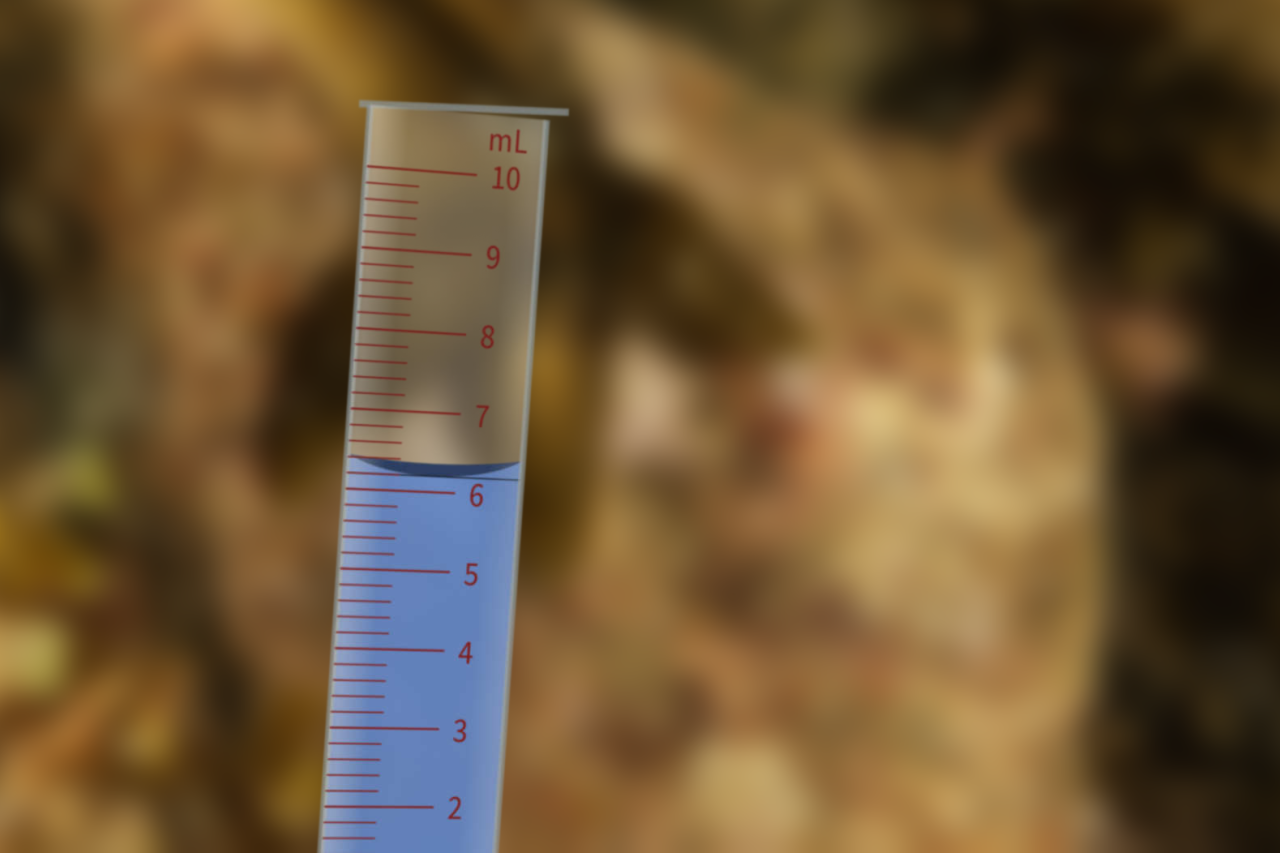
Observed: 6.2; mL
